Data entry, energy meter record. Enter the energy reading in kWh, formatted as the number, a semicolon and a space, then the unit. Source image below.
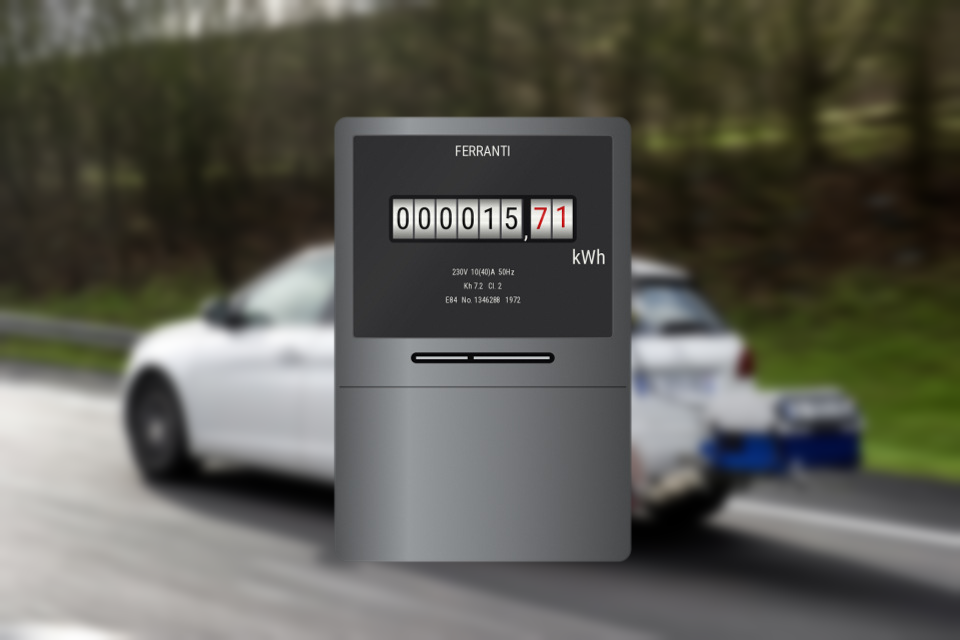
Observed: 15.71; kWh
